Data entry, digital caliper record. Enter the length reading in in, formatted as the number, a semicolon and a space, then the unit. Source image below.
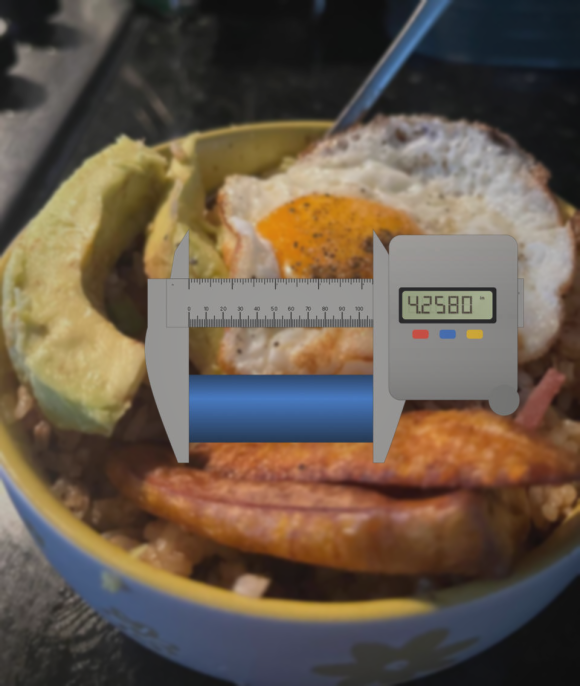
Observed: 4.2580; in
